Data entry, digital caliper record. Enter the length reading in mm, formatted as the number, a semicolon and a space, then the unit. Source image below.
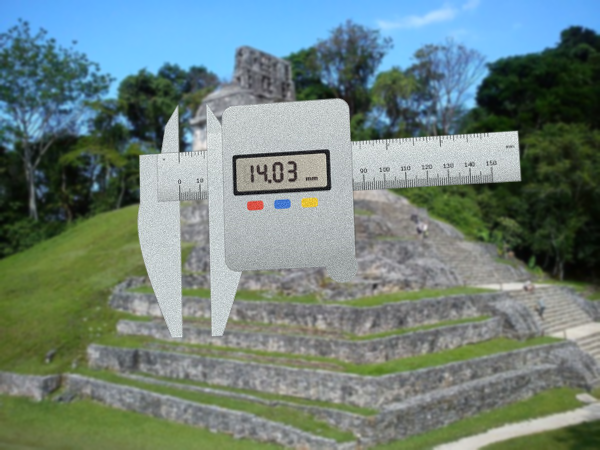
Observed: 14.03; mm
